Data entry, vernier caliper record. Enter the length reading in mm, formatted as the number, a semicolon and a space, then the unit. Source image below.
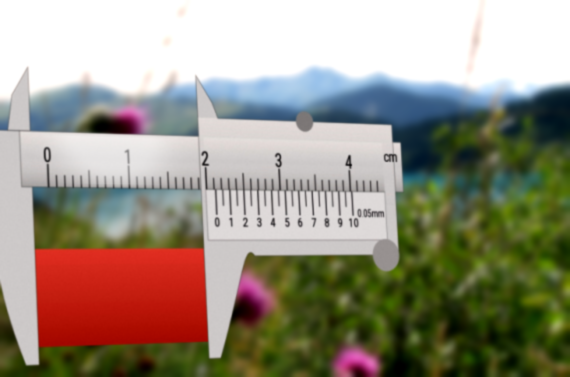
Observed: 21.2; mm
